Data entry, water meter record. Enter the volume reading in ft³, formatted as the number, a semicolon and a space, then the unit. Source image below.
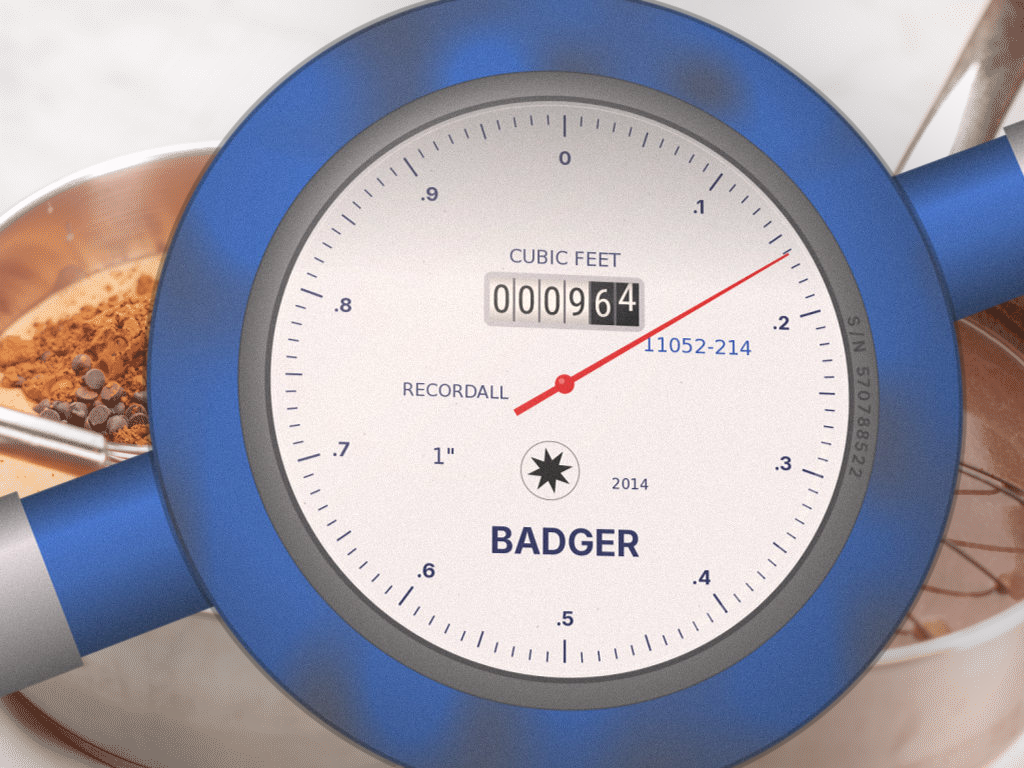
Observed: 964.16; ft³
